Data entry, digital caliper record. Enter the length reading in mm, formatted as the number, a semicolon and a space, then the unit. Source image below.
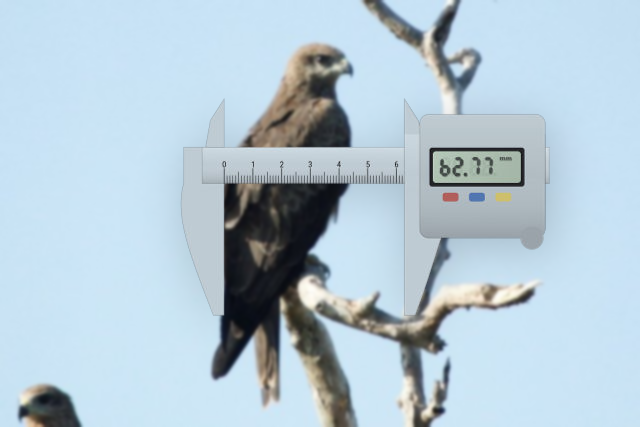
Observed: 62.77; mm
